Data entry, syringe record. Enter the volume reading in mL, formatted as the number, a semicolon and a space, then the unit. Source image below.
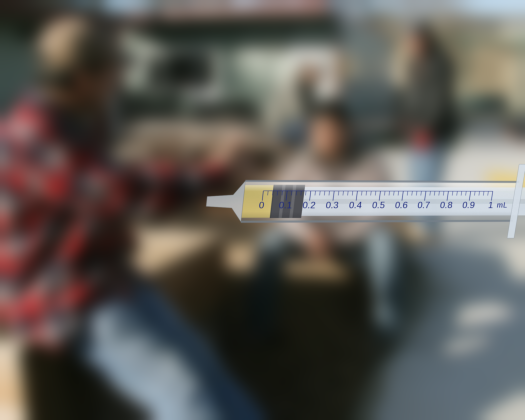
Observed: 0.04; mL
